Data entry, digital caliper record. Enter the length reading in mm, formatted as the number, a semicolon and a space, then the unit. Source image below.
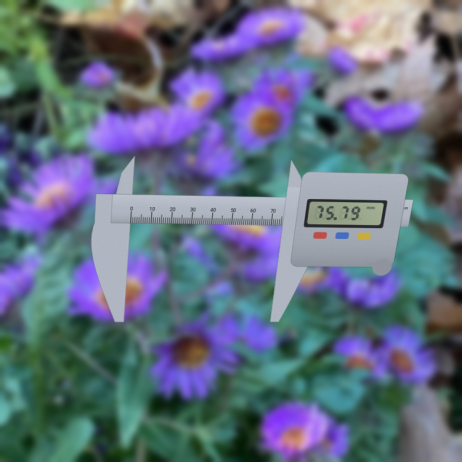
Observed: 75.79; mm
